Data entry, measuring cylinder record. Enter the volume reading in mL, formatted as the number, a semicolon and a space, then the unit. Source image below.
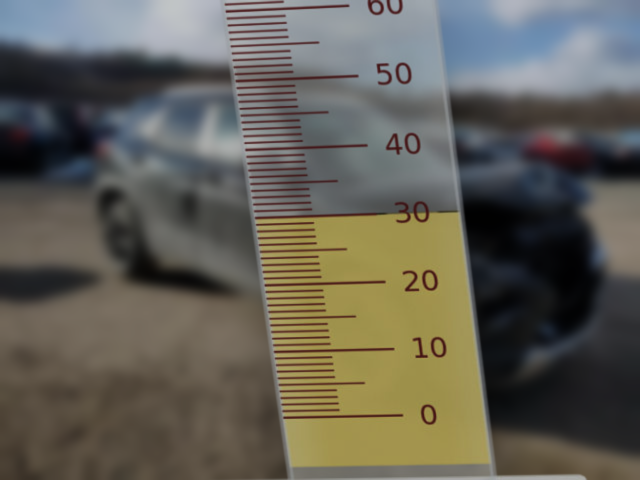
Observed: 30; mL
